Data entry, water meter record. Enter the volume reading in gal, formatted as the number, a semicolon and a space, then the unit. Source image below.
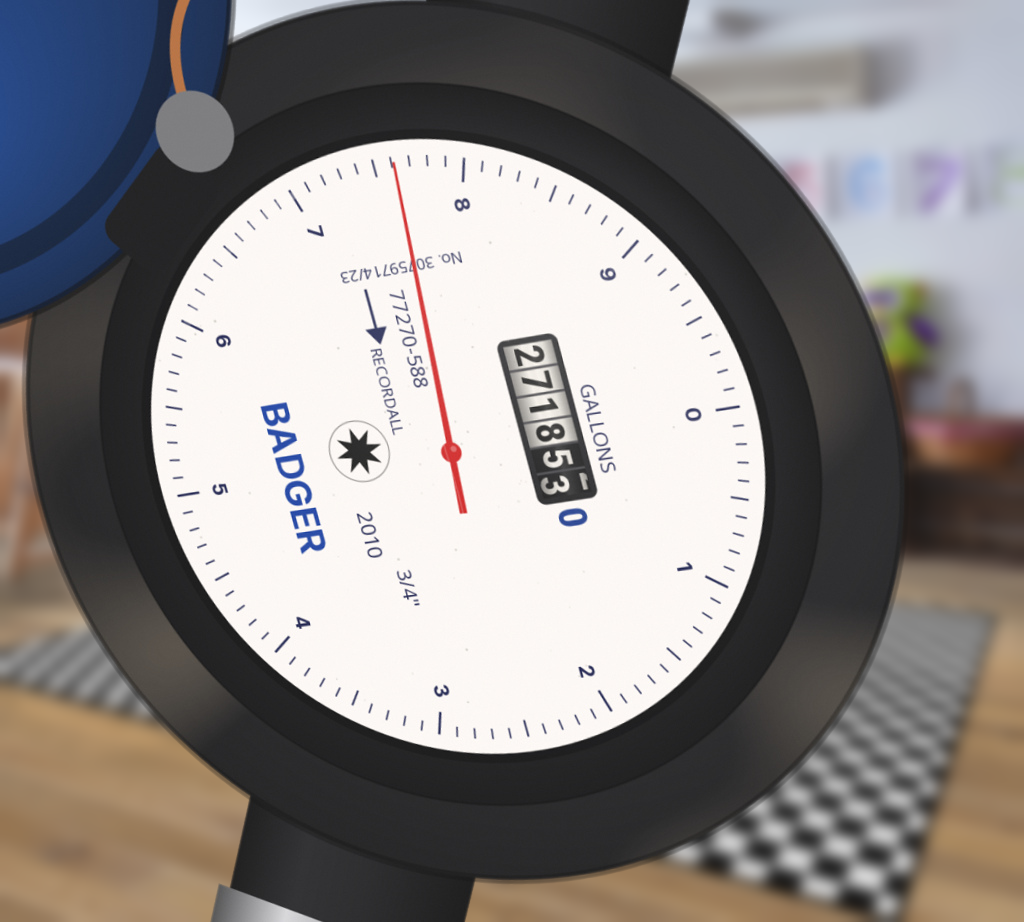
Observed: 2718527.6; gal
